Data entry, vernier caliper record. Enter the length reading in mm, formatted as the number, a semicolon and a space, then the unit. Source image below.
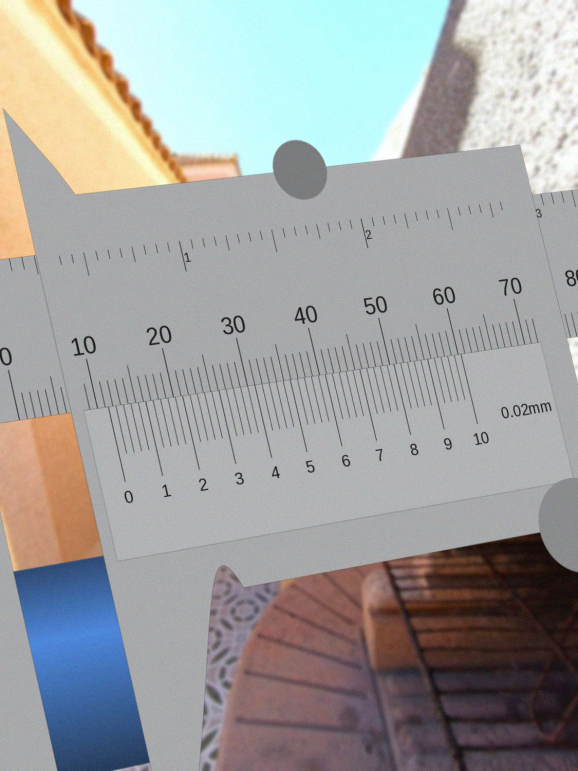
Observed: 11.4; mm
